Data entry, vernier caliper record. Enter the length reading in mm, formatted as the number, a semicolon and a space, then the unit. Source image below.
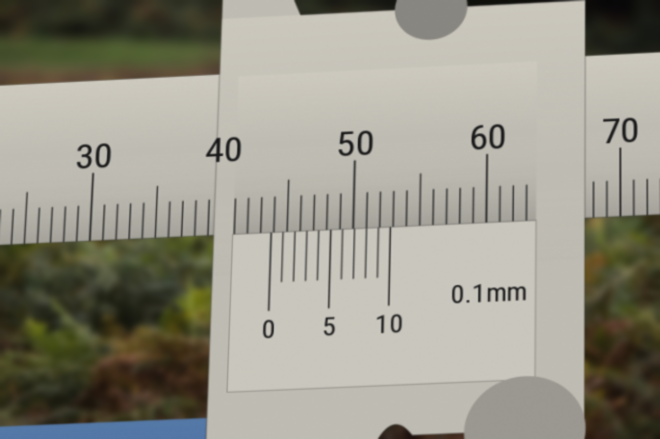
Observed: 43.8; mm
